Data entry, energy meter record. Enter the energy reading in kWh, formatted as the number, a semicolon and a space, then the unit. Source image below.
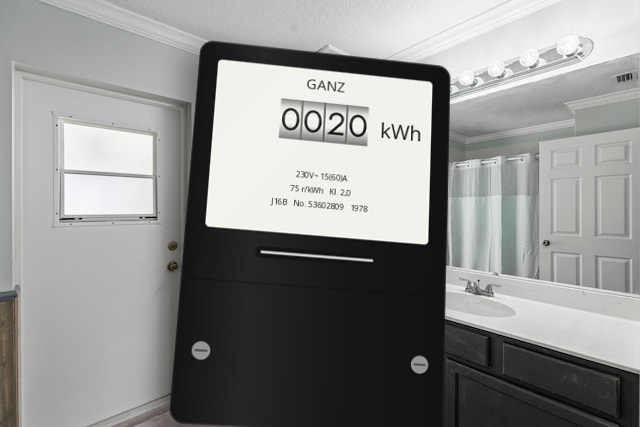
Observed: 20; kWh
